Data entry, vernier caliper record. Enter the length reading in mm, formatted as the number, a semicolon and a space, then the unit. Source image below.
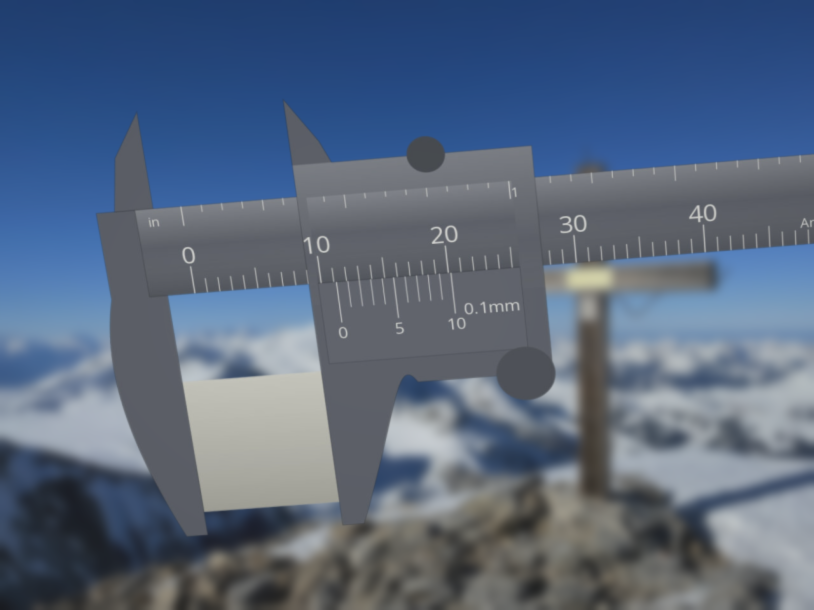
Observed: 11.2; mm
